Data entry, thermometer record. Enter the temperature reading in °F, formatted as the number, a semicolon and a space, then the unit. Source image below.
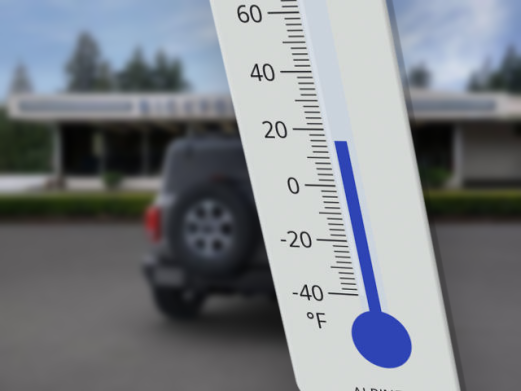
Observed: 16; °F
